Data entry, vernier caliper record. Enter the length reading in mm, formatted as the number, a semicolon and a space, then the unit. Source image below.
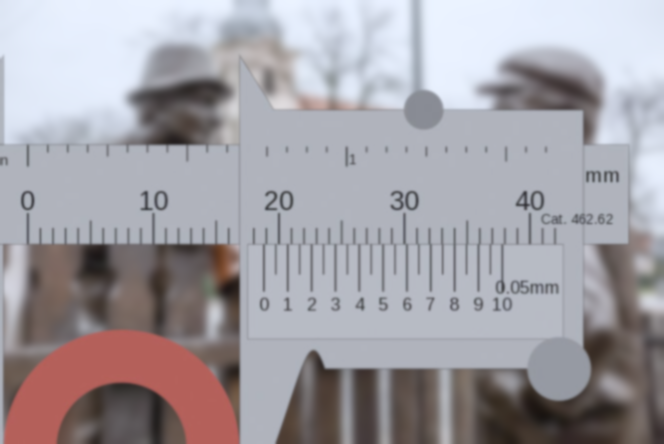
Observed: 18.8; mm
